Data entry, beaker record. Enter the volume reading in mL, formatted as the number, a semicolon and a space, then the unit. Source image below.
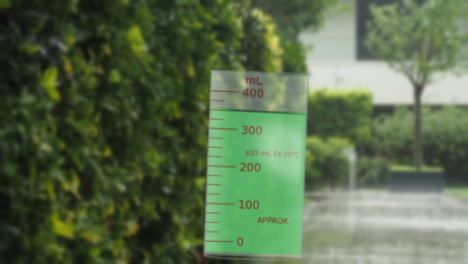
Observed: 350; mL
